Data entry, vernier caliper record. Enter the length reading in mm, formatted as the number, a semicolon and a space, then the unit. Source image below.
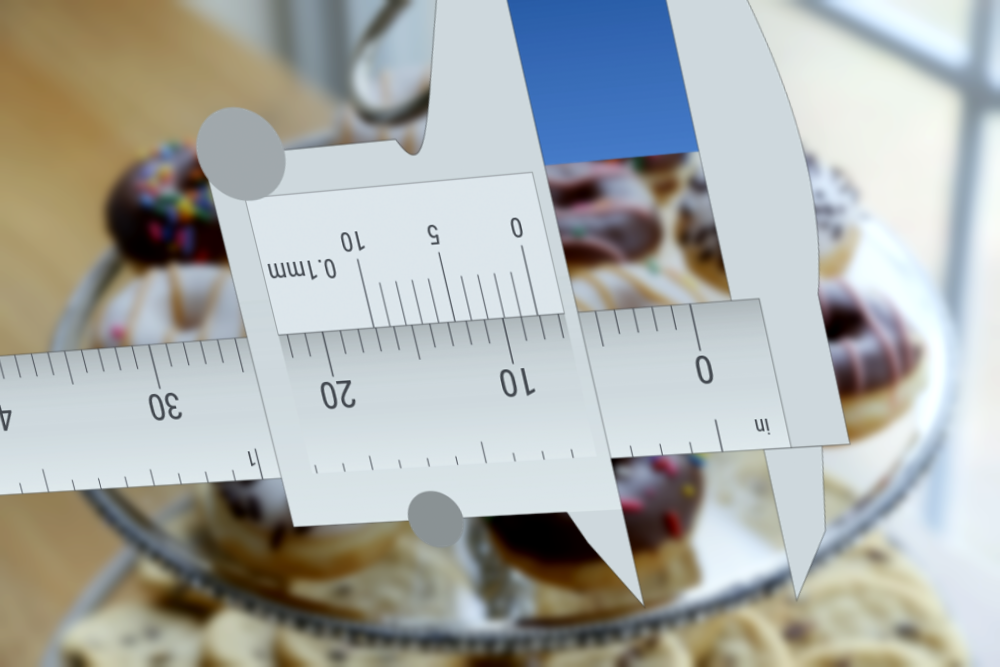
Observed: 8.1; mm
